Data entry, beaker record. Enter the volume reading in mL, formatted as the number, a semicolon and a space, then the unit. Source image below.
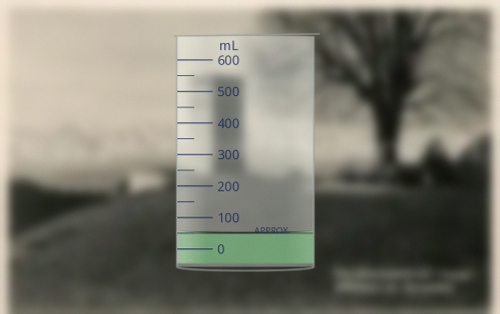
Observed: 50; mL
